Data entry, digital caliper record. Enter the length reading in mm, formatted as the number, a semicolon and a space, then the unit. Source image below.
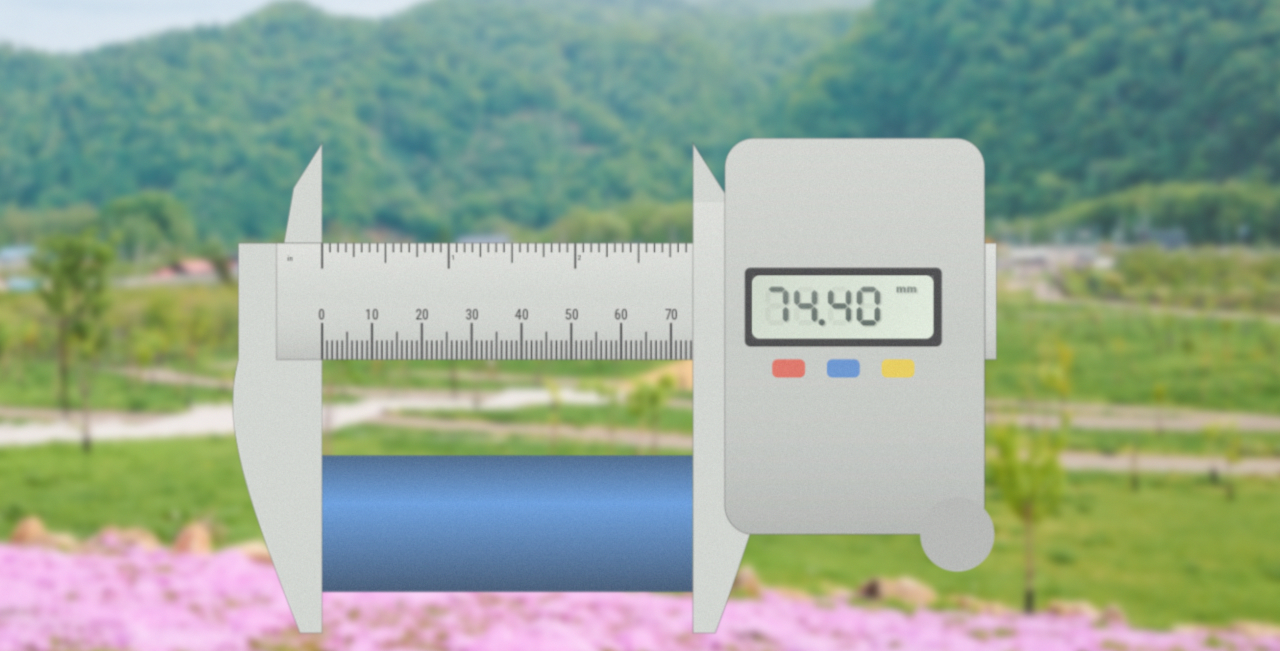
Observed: 74.40; mm
